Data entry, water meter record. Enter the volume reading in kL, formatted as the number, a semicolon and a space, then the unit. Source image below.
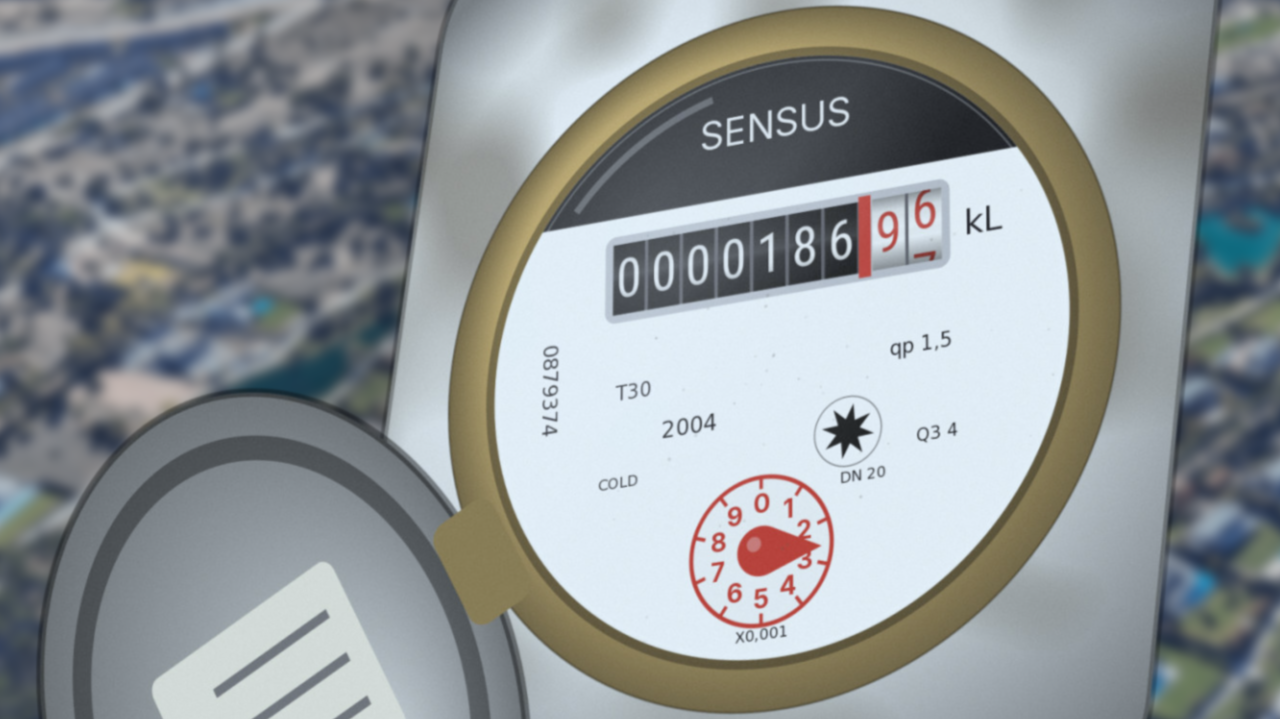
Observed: 186.962; kL
